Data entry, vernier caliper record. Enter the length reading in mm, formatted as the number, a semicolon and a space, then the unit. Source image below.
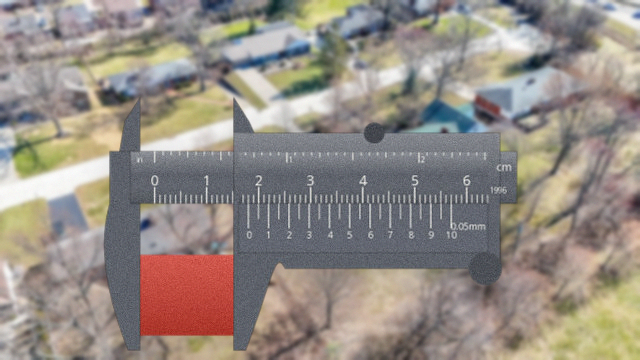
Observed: 18.0; mm
